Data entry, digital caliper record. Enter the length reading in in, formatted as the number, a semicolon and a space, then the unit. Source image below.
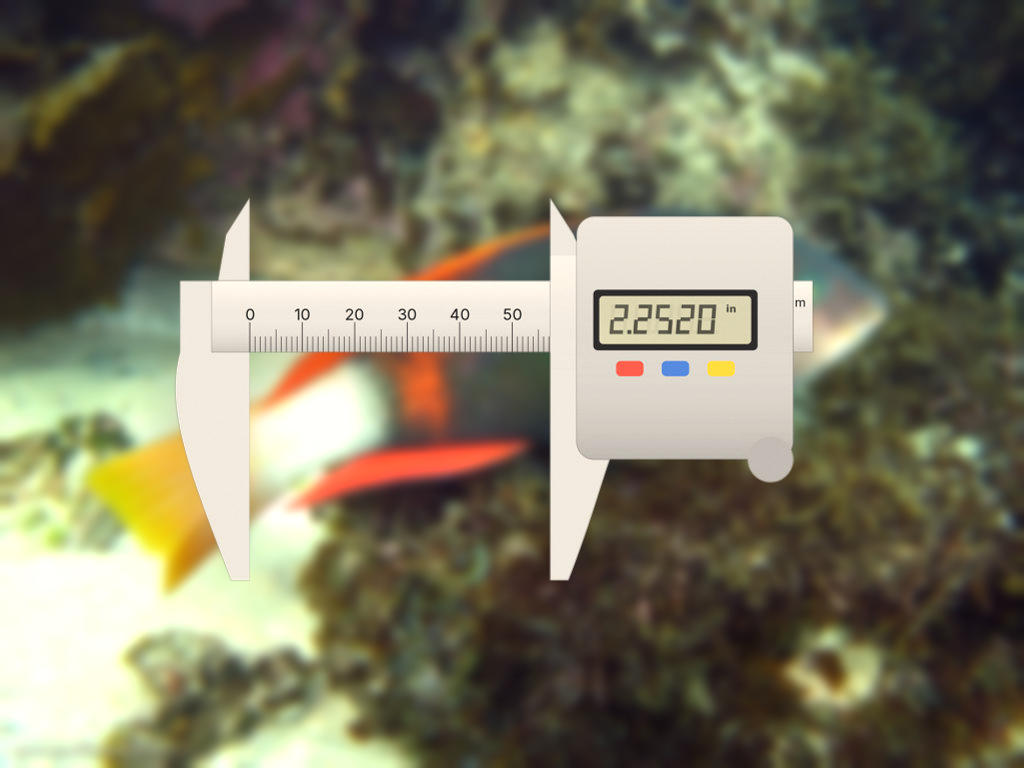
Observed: 2.2520; in
